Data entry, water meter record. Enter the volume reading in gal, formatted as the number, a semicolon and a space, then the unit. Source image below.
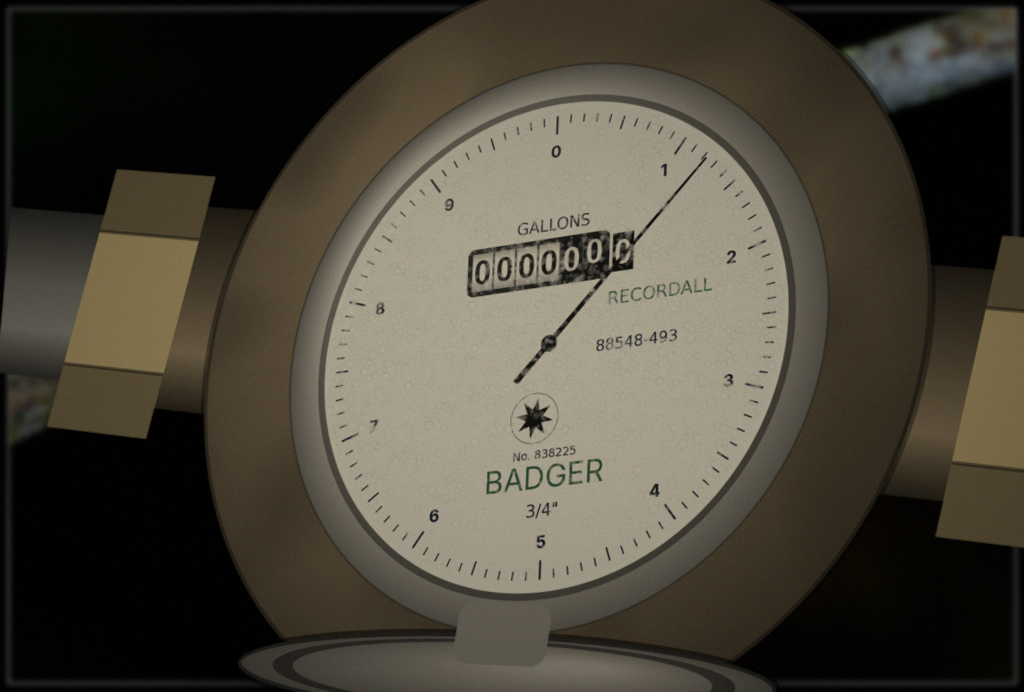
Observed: 1.2; gal
